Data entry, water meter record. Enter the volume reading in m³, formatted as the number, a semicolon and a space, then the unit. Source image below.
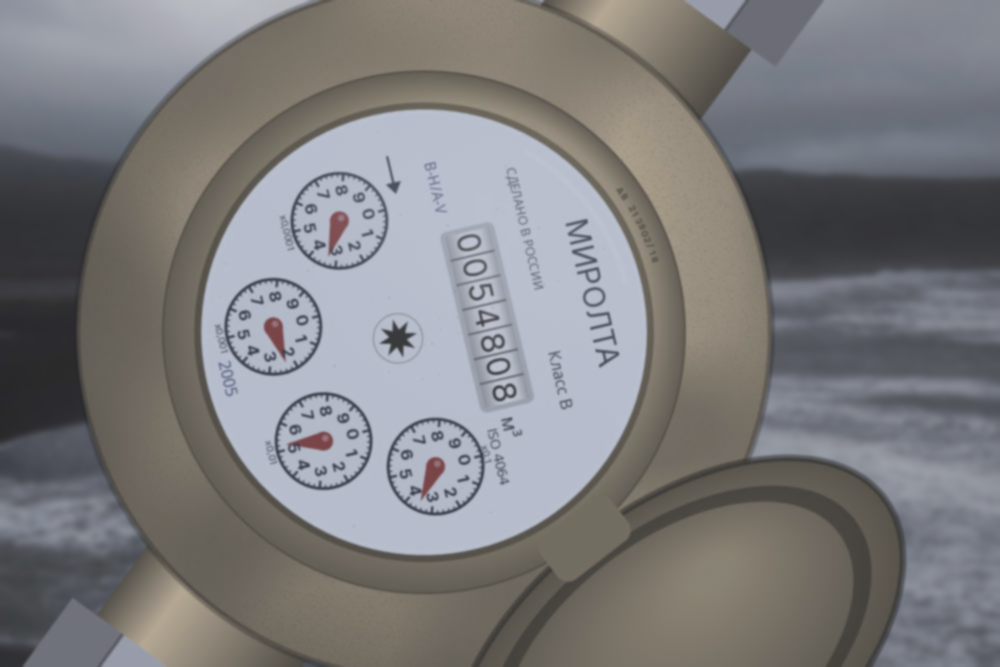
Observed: 54808.3523; m³
